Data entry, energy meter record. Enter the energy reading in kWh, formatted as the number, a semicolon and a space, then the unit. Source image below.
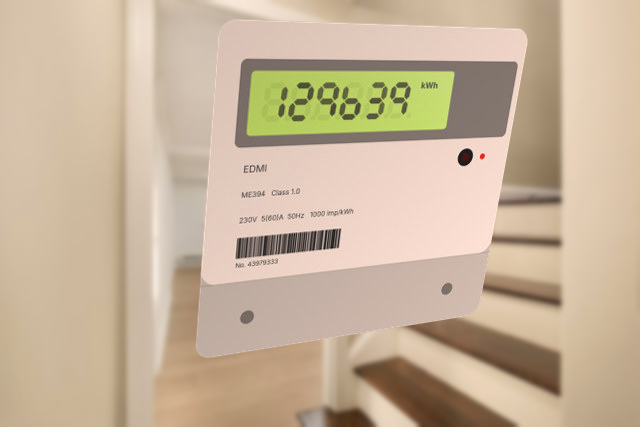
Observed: 129639; kWh
